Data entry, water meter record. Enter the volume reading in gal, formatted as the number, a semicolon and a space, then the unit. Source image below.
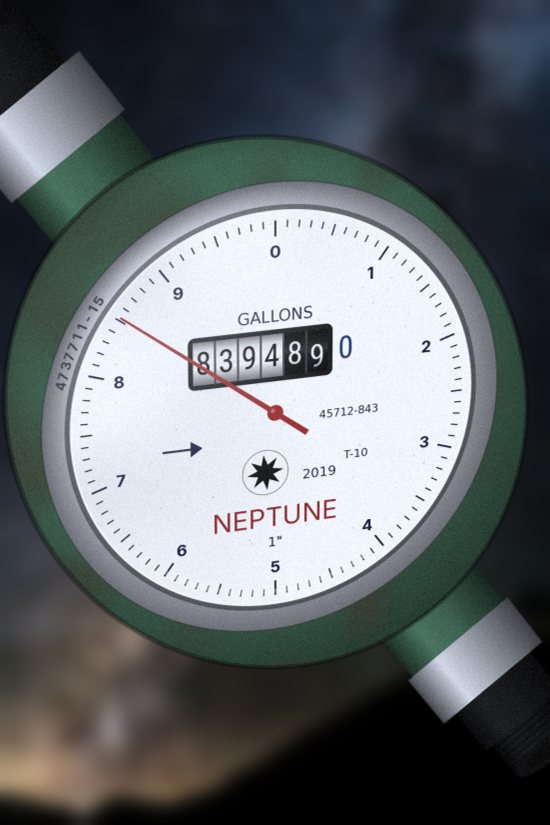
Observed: 8394888.5; gal
